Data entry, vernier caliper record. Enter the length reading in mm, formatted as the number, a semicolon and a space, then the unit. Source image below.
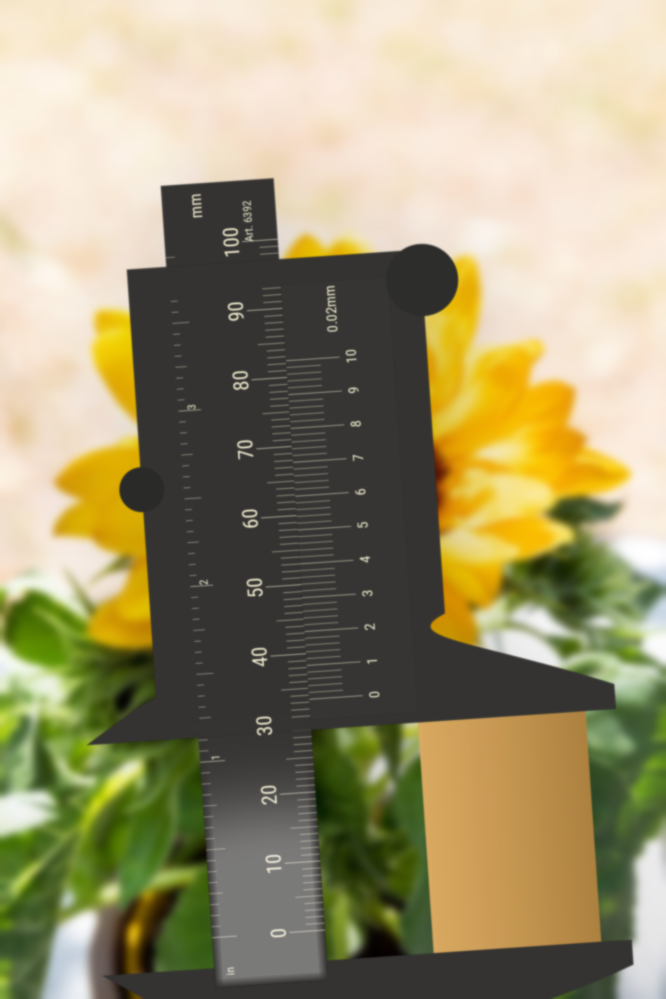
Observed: 33.4; mm
